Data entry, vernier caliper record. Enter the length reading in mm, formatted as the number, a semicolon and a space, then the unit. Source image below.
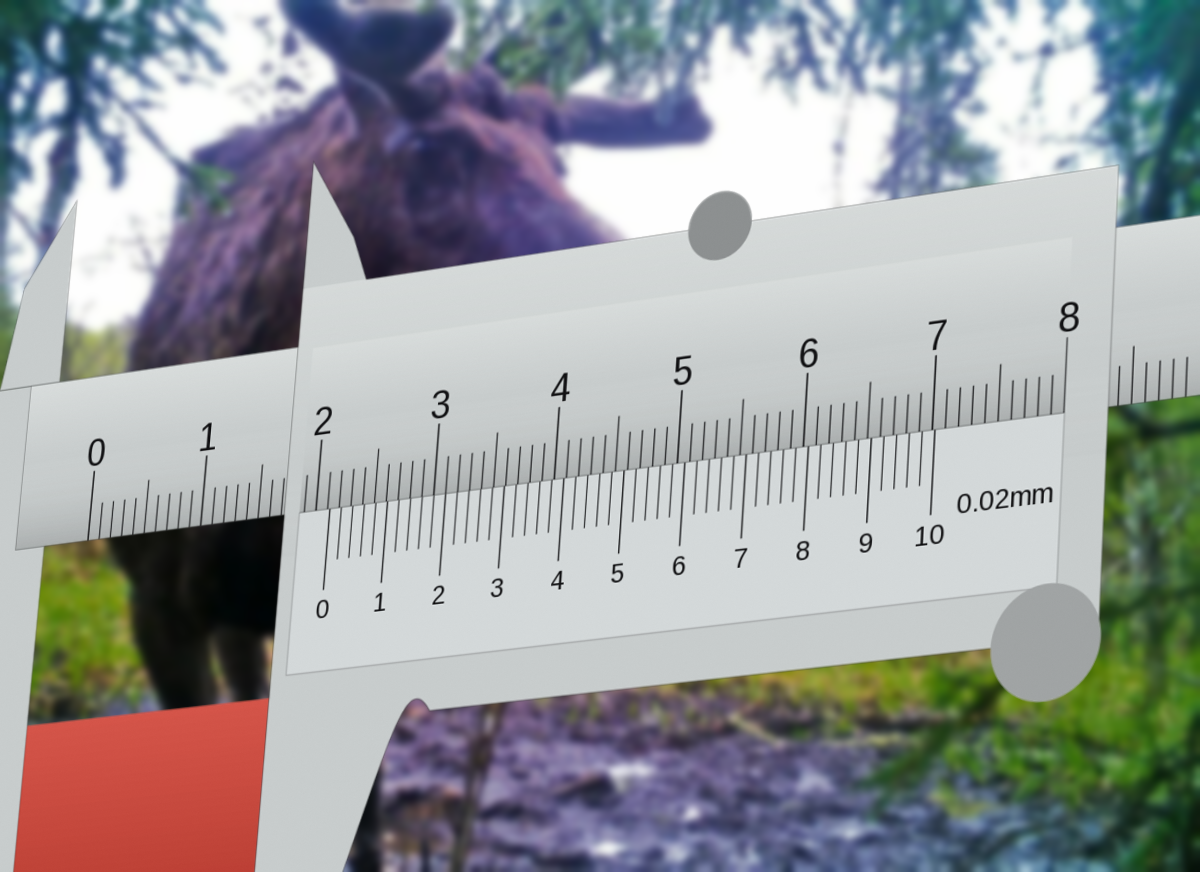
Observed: 21.2; mm
